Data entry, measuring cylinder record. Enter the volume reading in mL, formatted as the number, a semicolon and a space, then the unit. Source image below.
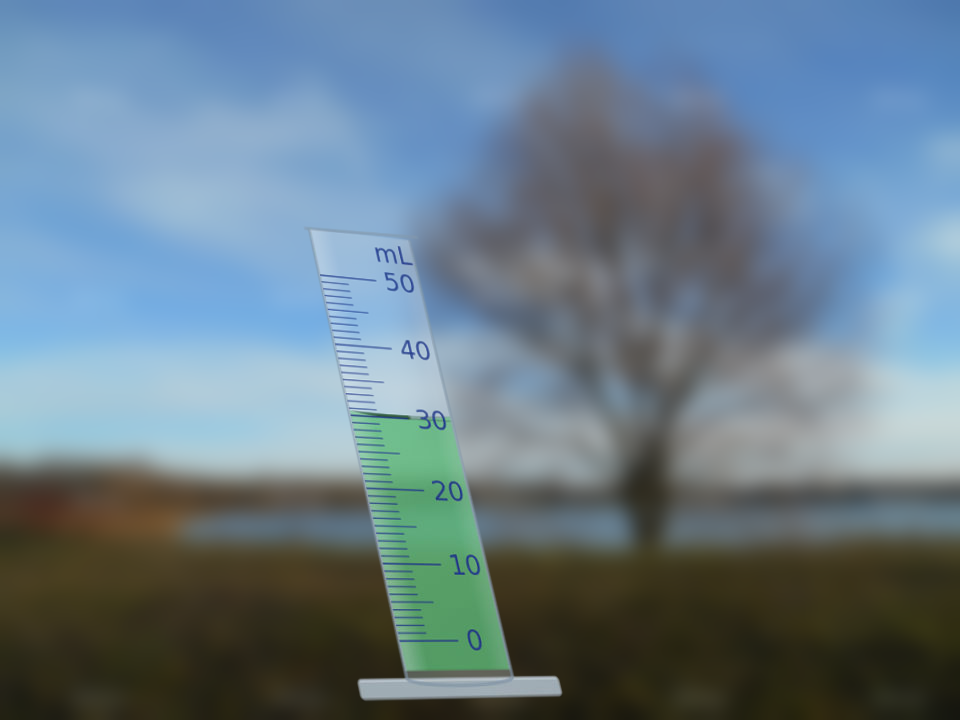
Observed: 30; mL
